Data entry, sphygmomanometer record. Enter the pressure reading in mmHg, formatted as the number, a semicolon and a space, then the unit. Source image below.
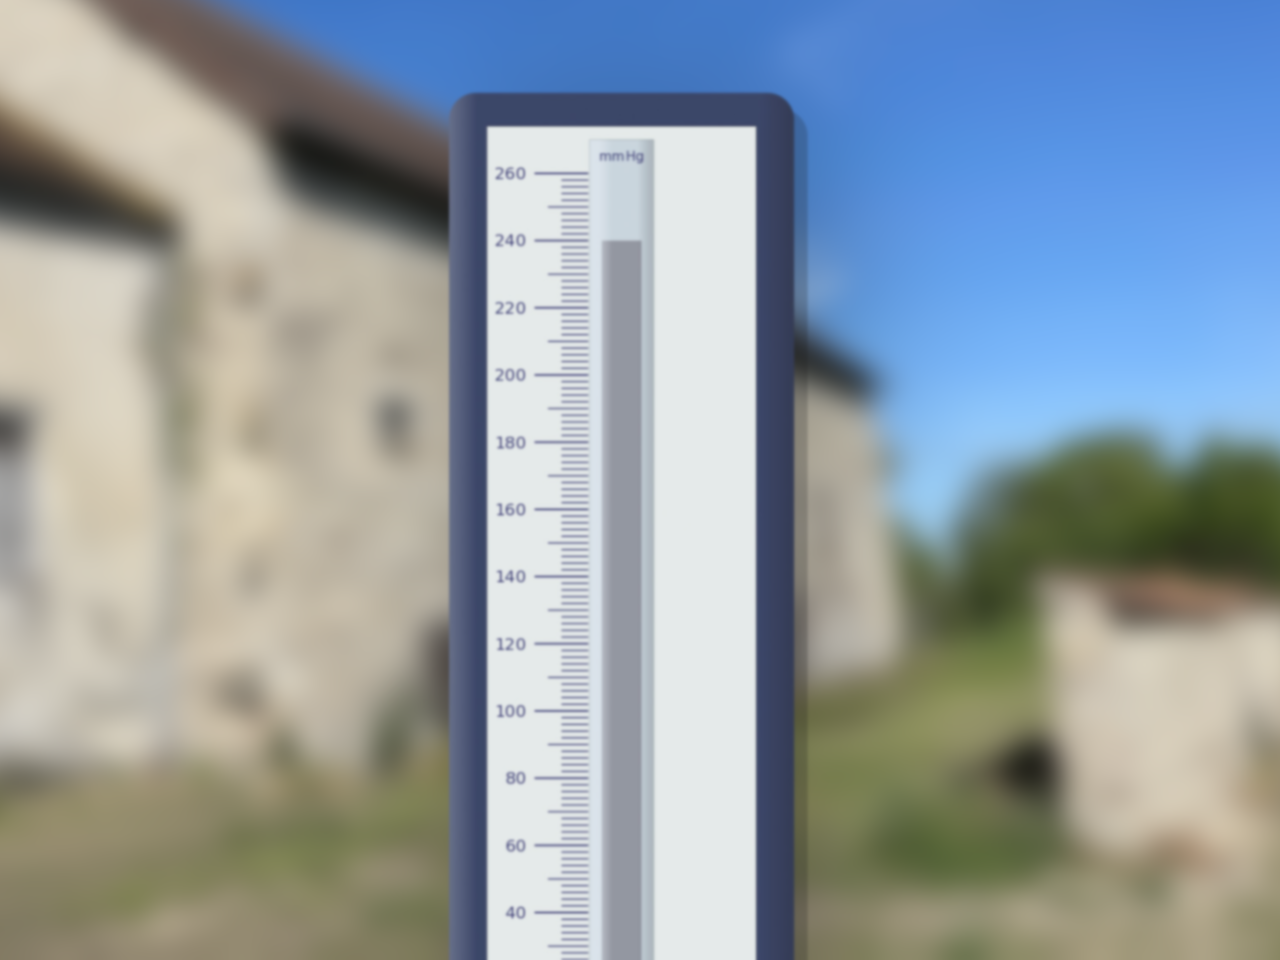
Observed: 240; mmHg
